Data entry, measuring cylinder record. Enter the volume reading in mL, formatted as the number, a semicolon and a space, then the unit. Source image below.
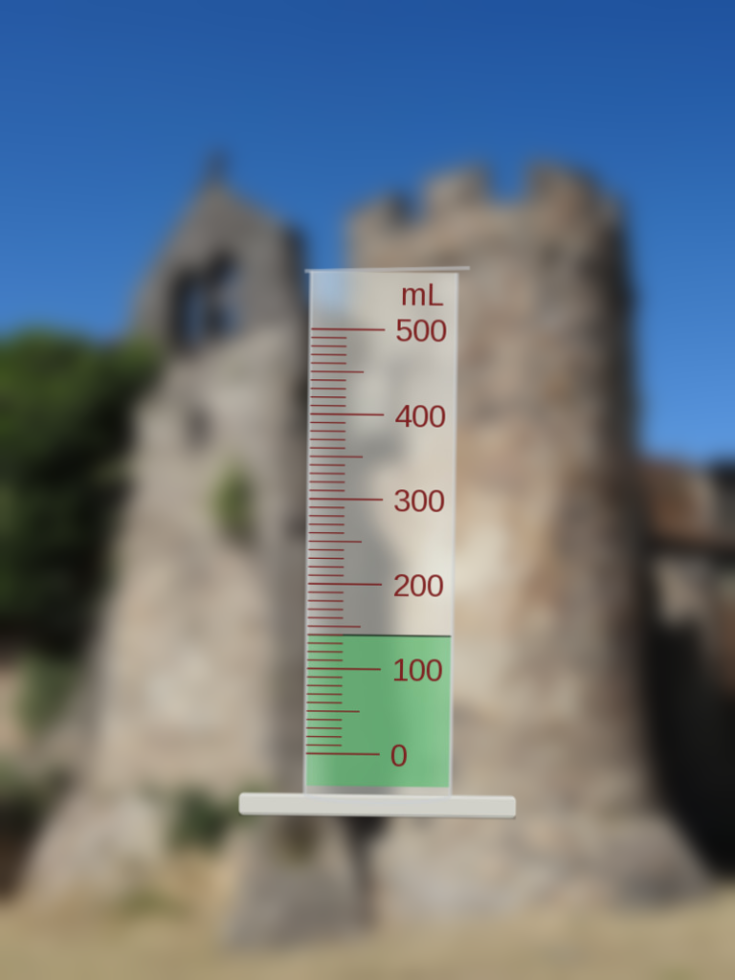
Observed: 140; mL
